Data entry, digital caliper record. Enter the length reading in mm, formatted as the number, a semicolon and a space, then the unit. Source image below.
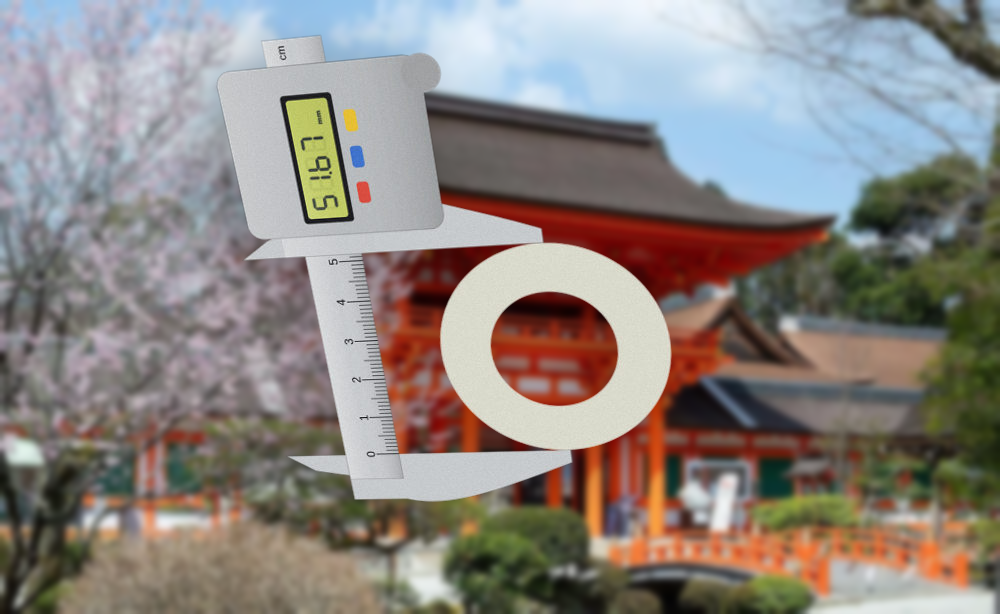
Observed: 51.67; mm
